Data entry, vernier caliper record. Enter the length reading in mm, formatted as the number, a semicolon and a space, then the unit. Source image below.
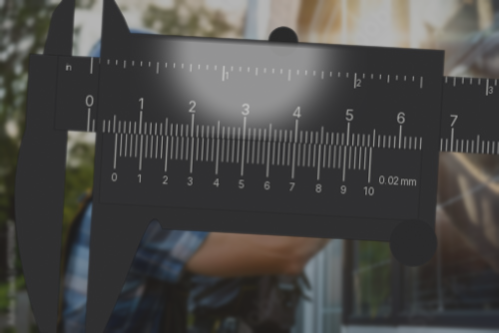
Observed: 5.5; mm
